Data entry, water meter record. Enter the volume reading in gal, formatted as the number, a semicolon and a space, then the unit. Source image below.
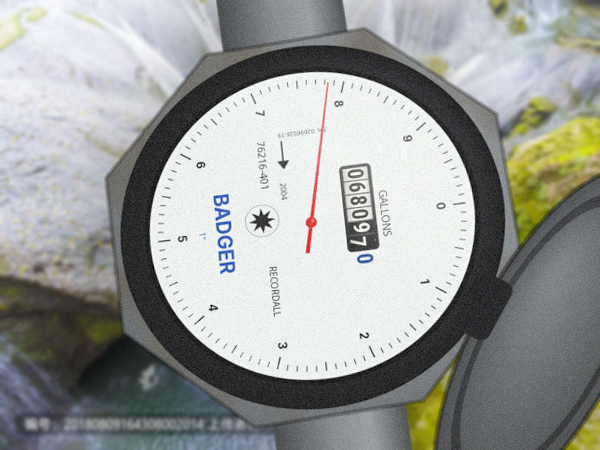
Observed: 680967.8; gal
